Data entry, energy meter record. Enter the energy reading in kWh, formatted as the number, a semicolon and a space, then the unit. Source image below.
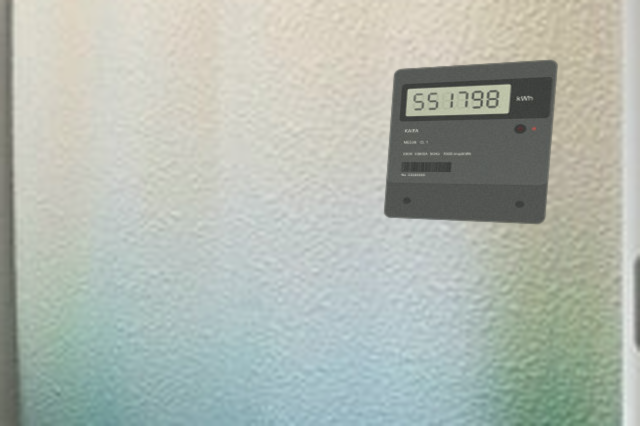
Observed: 551798; kWh
